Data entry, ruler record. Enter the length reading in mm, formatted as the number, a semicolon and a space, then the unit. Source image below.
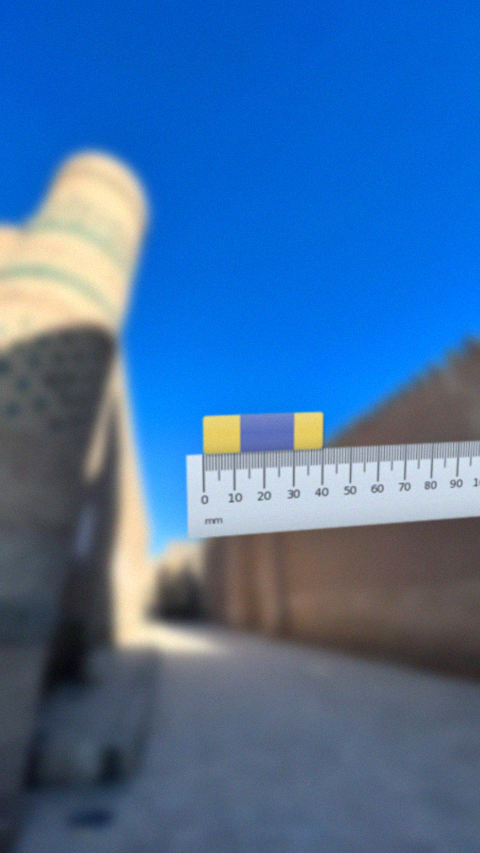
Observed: 40; mm
